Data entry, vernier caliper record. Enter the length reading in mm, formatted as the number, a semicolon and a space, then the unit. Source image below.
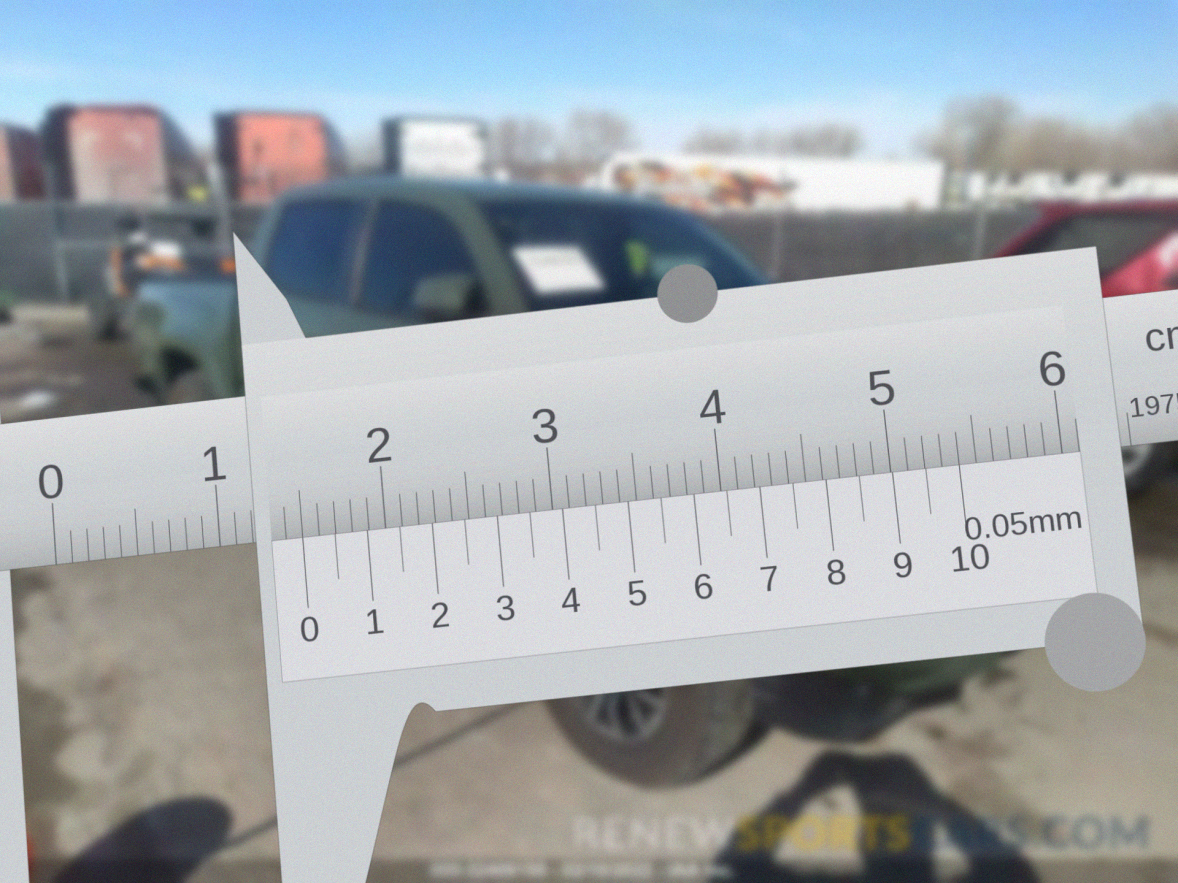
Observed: 15.0; mm
